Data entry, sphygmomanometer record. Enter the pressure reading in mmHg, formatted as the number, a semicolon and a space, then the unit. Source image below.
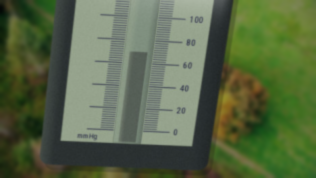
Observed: 70; mmHg
